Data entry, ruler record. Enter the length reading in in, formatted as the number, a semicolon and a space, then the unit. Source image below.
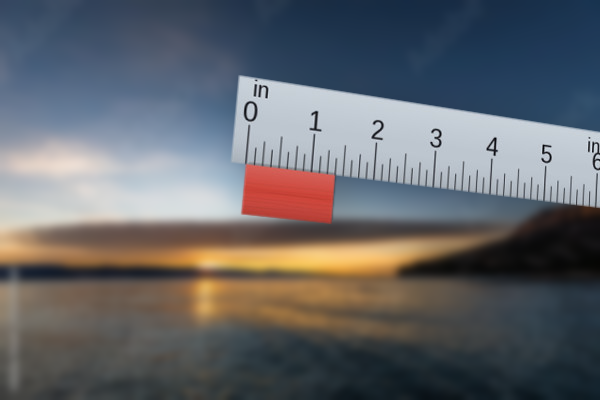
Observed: 1.375; in
